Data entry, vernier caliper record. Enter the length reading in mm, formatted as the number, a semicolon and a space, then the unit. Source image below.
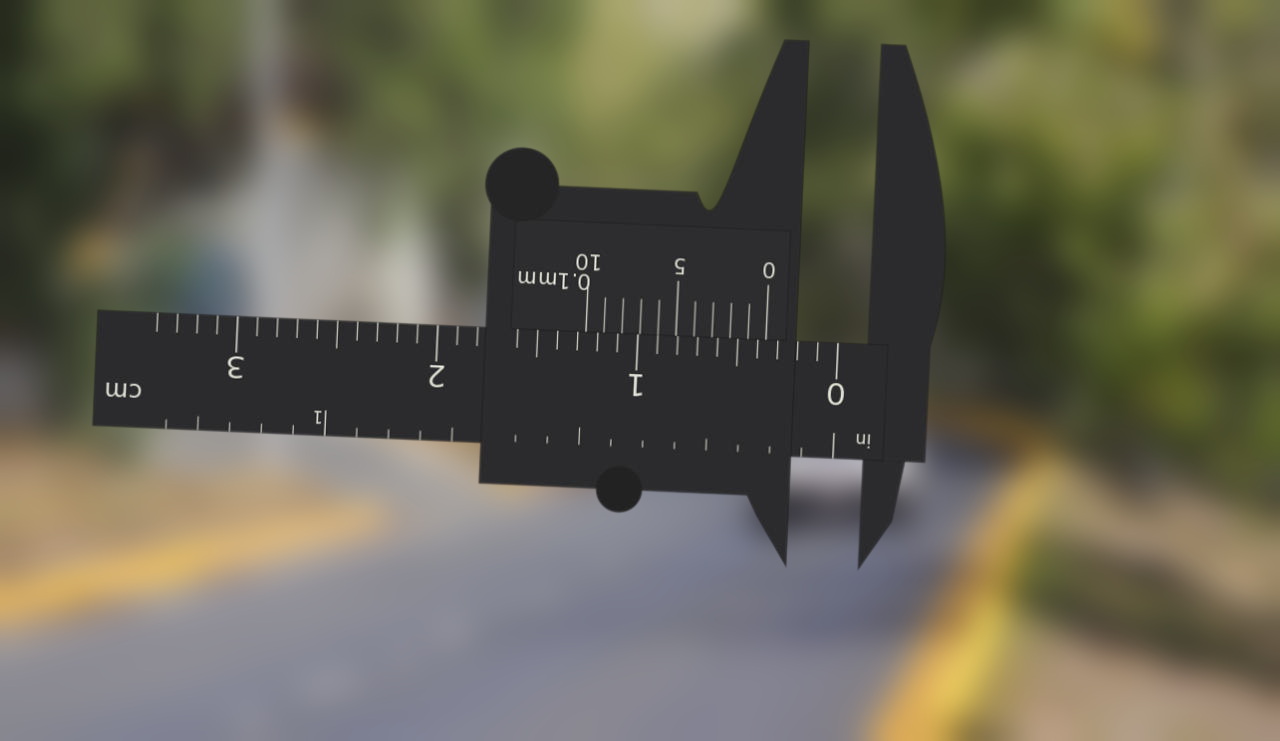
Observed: 3.6; mm
